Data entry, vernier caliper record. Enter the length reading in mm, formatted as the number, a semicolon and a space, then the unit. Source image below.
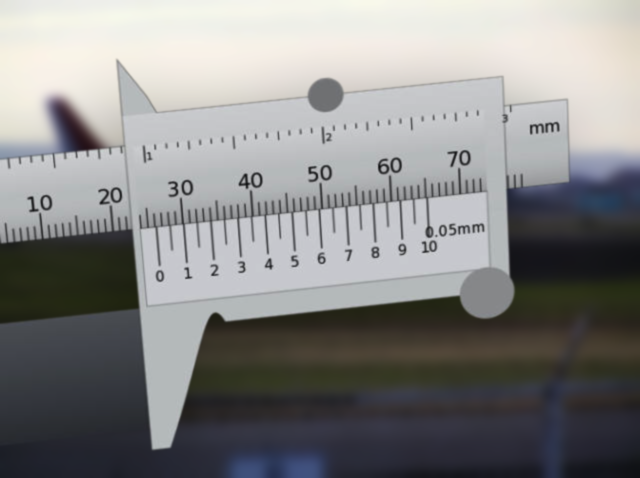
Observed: 26.2; mm
